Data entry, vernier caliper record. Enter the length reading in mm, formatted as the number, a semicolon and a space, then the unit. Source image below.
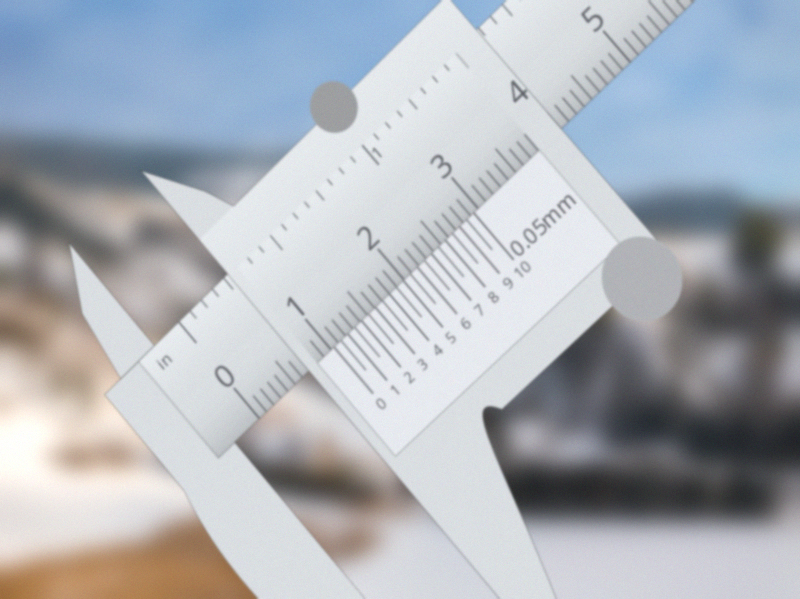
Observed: 10.4; mm
